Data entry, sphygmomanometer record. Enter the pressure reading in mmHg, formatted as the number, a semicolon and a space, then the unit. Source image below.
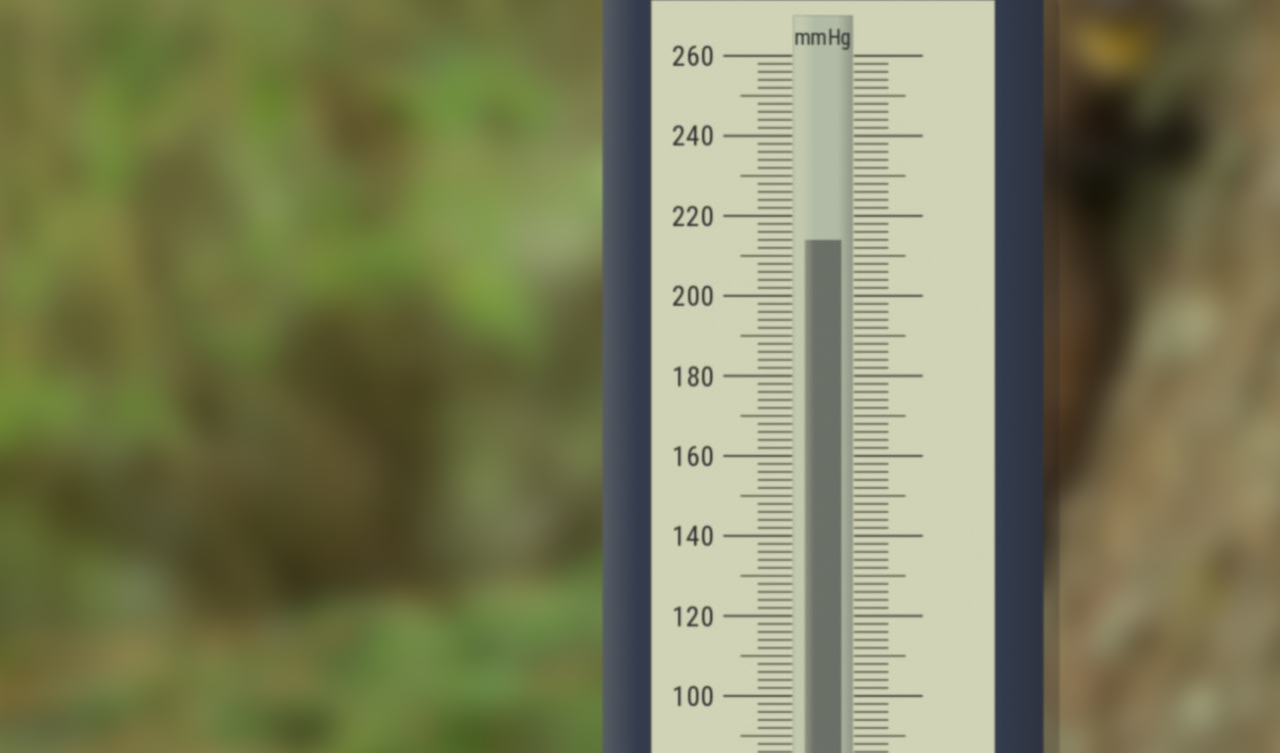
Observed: 214; mmHg
